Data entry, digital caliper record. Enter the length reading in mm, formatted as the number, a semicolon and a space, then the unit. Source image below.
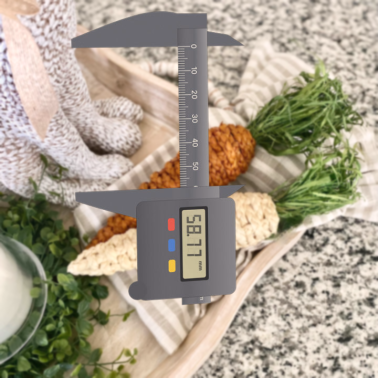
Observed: 58.77; mm
